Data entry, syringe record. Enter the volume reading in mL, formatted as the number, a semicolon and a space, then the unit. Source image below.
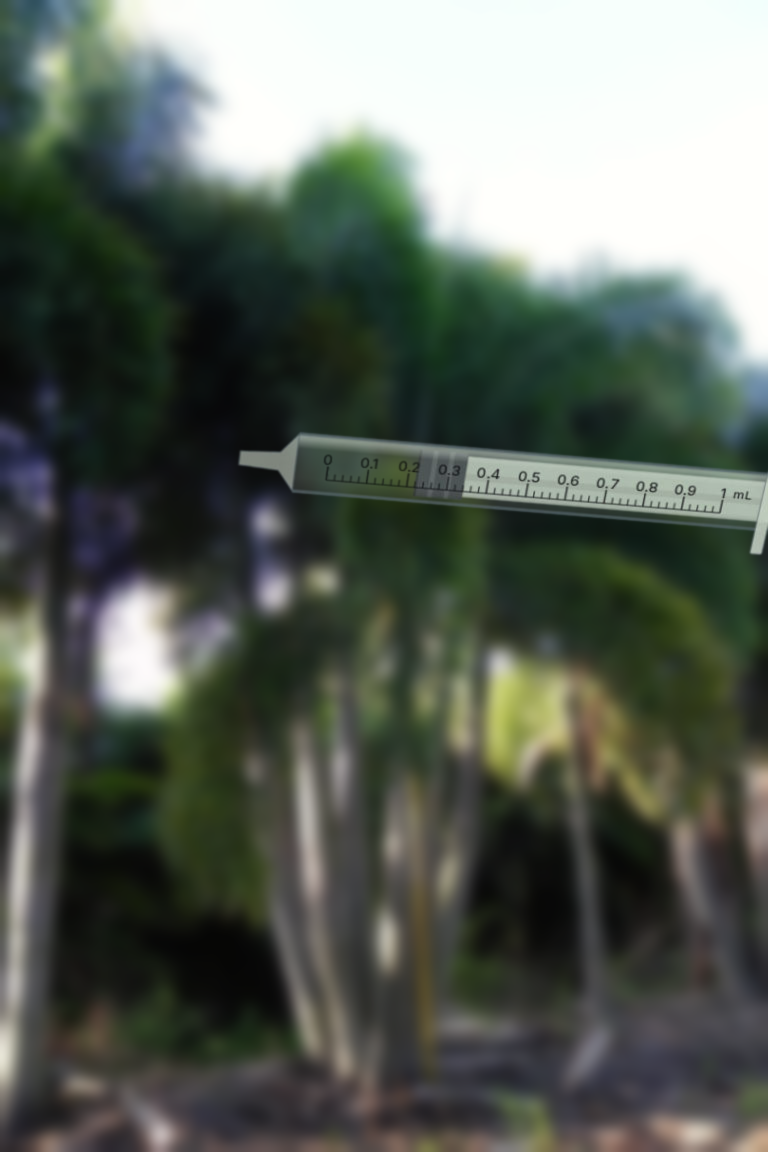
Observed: 0.22; mL
